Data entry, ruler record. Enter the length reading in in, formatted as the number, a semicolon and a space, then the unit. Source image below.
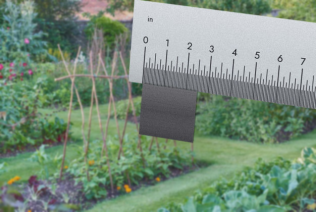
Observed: 2.5; in
